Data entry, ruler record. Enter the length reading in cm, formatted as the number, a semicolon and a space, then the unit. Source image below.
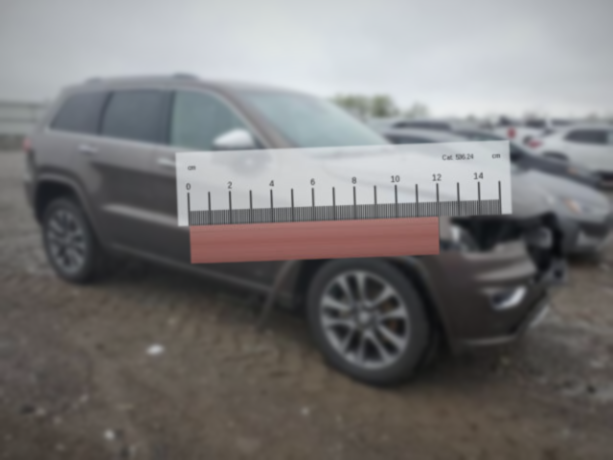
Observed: 12; cm
